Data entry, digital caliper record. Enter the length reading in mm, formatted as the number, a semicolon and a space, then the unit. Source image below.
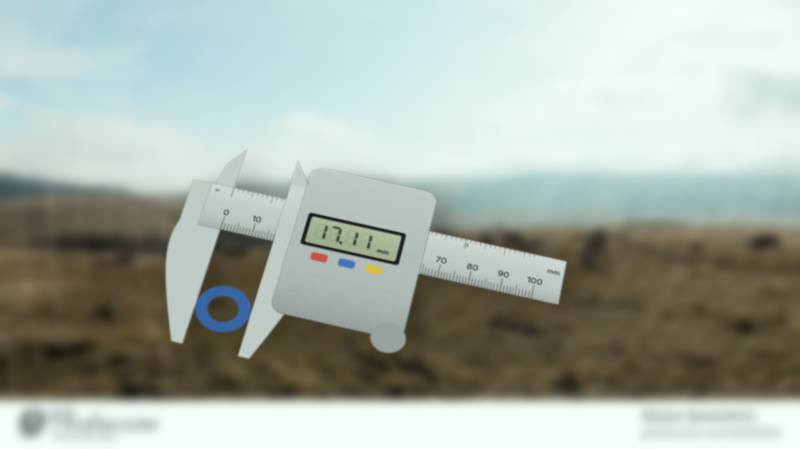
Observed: 17.11; mm
